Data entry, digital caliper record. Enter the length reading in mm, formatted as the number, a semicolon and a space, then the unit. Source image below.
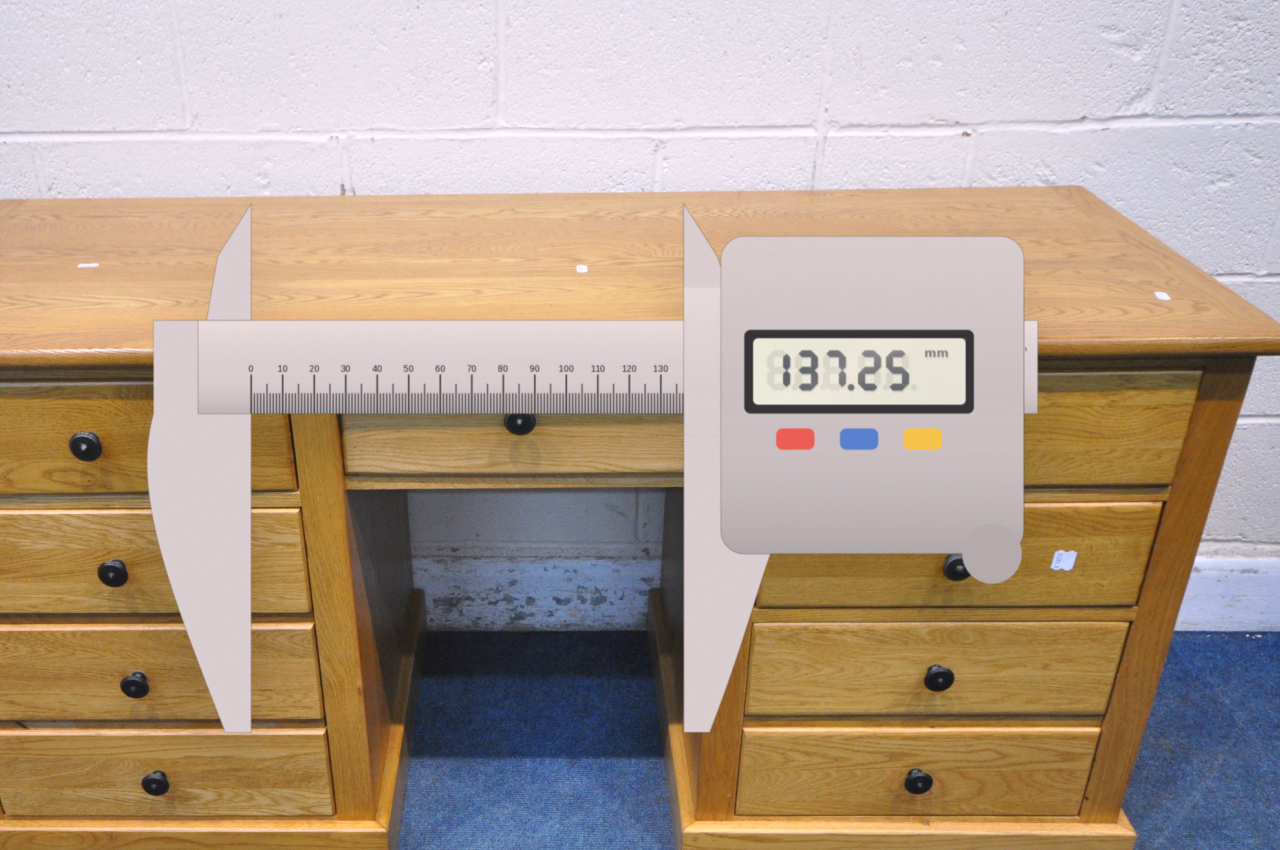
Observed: 137.25; mm
